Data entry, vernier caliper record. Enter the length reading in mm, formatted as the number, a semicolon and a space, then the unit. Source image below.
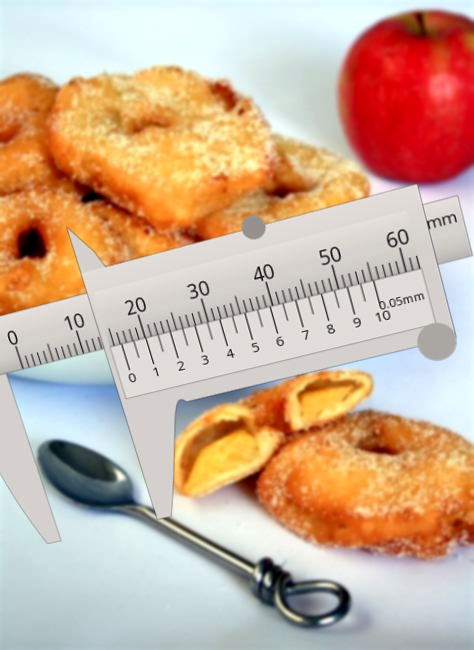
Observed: 16.2; mm
